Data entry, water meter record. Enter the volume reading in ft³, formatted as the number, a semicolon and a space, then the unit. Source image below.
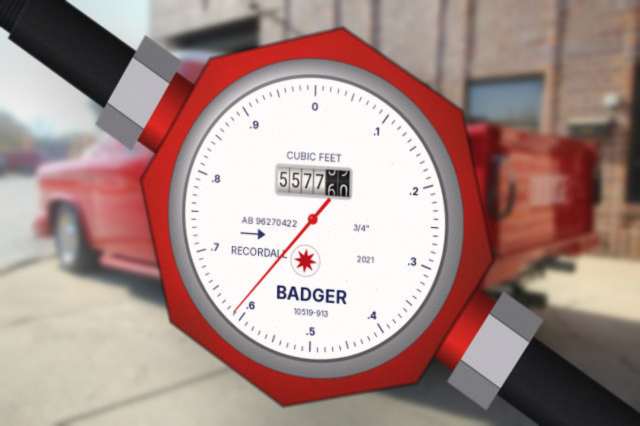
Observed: 557759.61; ft³
